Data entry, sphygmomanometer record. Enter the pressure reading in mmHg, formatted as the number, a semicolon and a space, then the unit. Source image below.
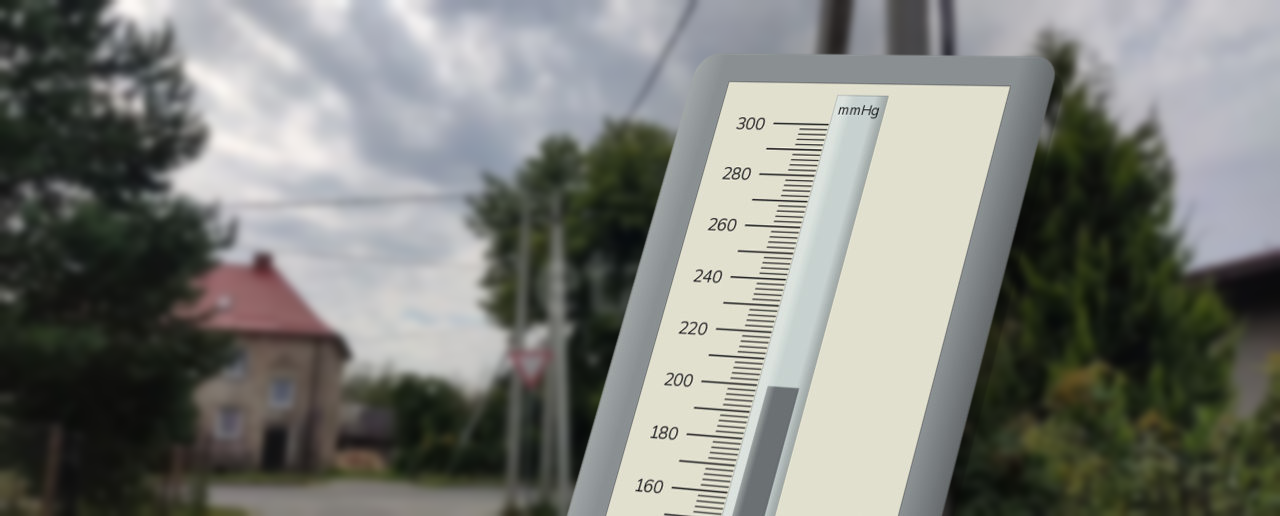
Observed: 200; mmHg
